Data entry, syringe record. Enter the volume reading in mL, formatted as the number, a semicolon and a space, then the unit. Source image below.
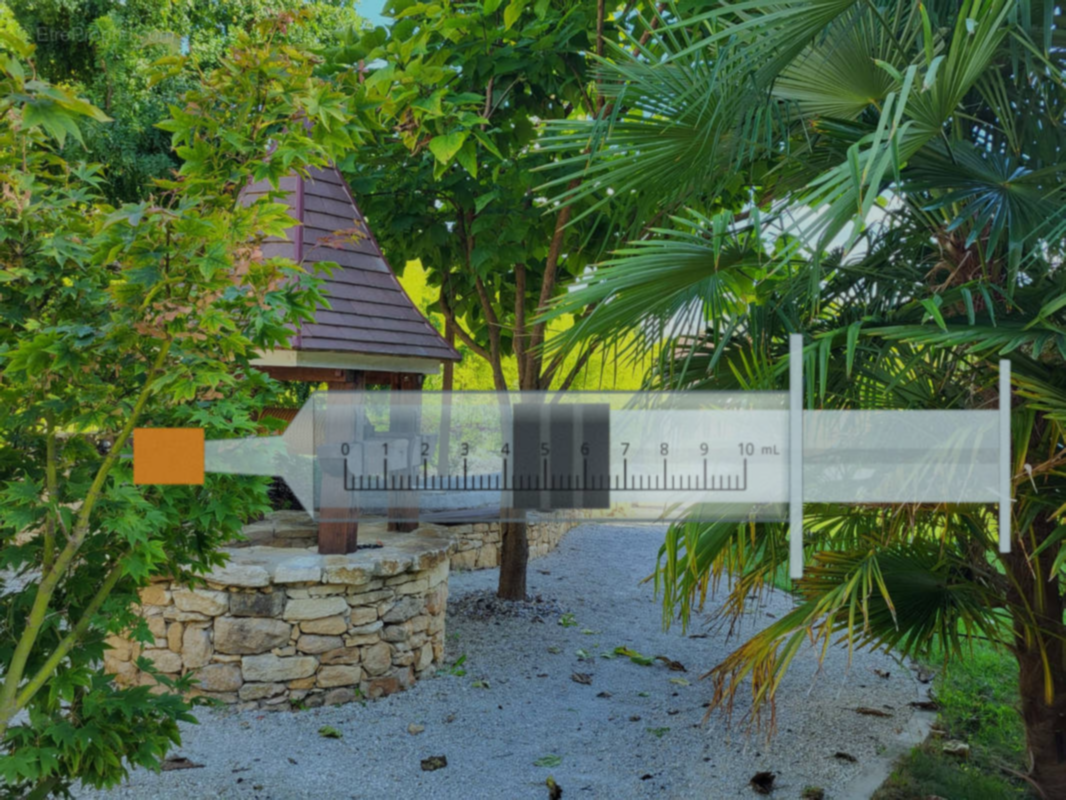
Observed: 4.2; mL
